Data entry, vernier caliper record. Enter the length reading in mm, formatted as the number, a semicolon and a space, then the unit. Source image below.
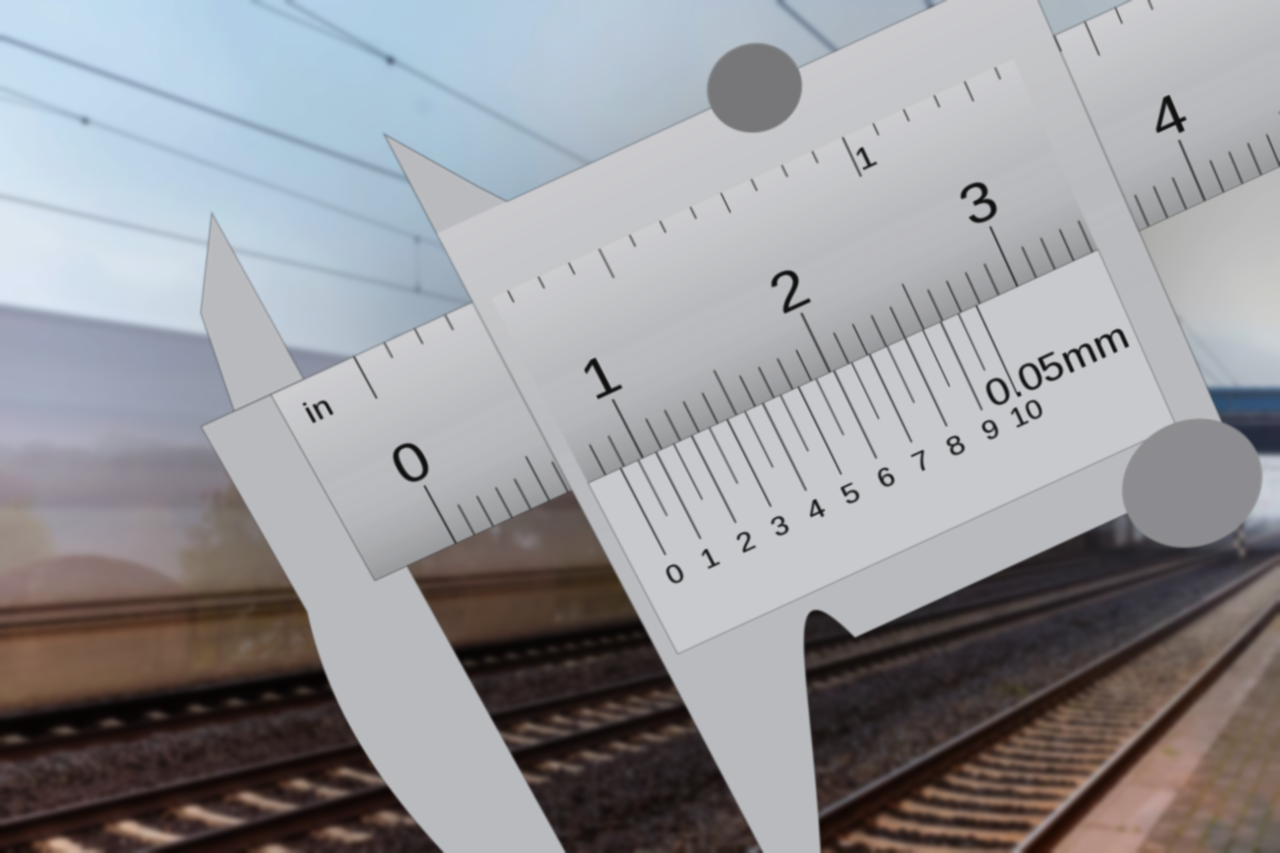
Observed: 8.8; mm
